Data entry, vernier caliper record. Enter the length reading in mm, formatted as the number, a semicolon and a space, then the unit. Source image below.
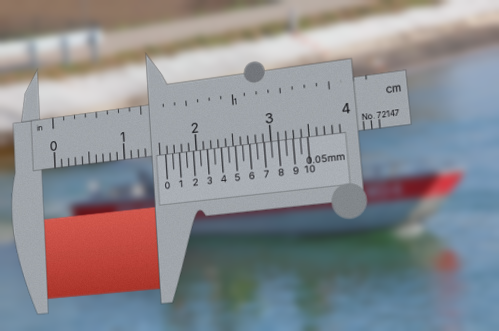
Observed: 15.8; mm
